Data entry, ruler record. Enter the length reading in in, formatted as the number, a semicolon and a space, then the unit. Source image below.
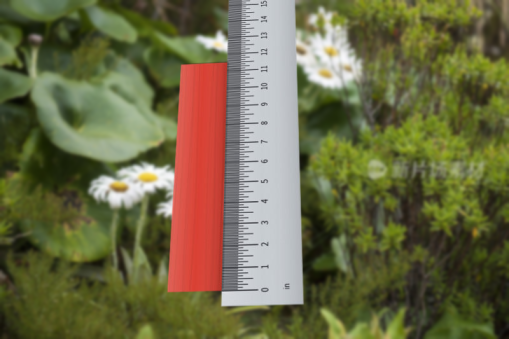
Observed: 11.5; in
